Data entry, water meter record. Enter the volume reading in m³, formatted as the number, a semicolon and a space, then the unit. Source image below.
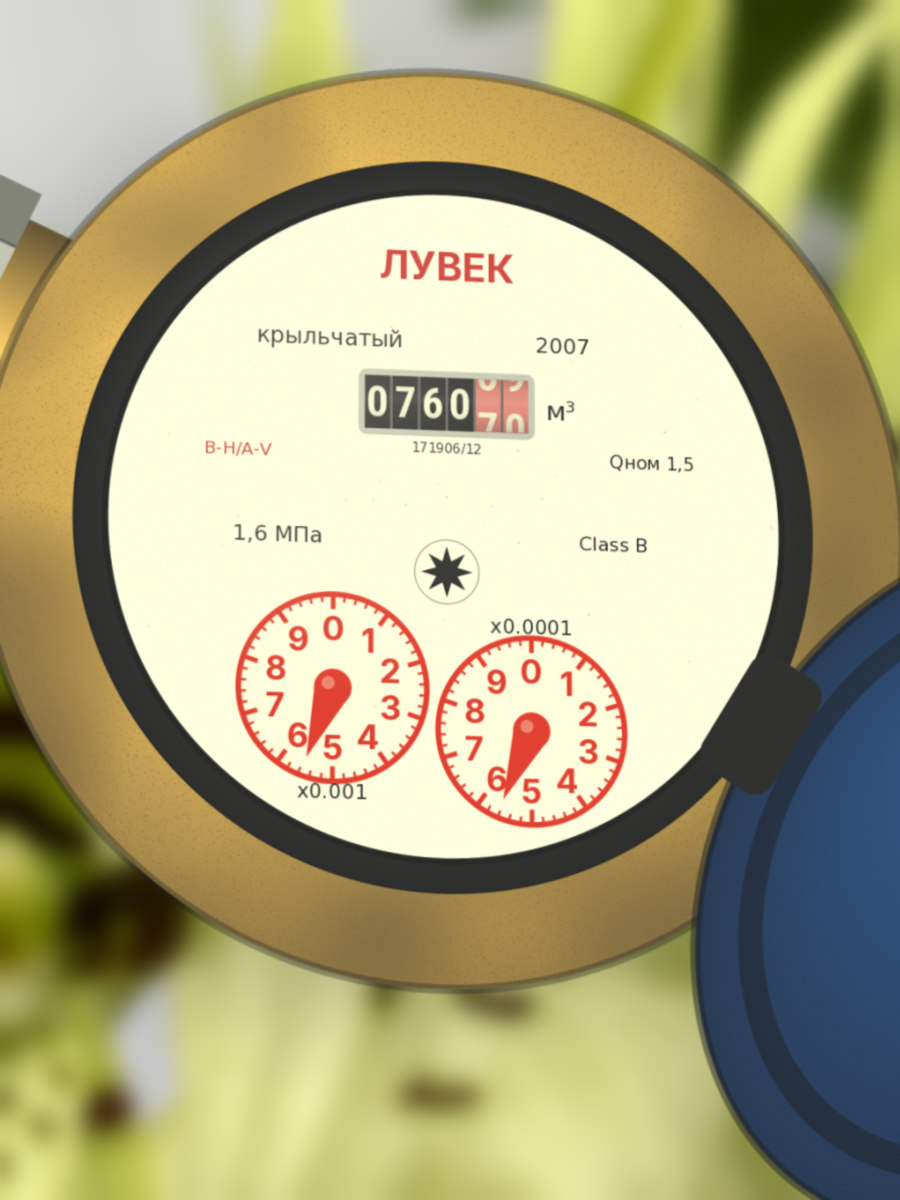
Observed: 760.6955; m³
